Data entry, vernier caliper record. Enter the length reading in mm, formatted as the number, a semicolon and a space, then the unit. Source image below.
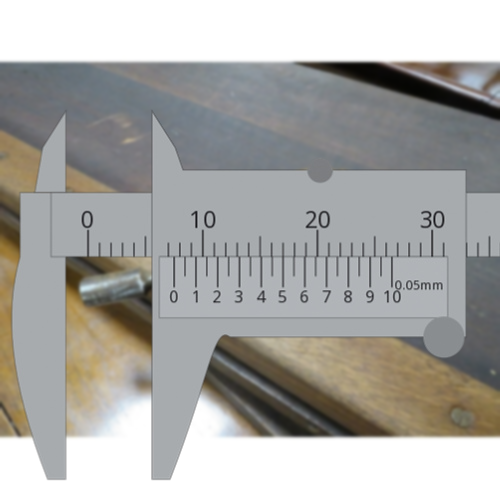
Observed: 7.5; mm
